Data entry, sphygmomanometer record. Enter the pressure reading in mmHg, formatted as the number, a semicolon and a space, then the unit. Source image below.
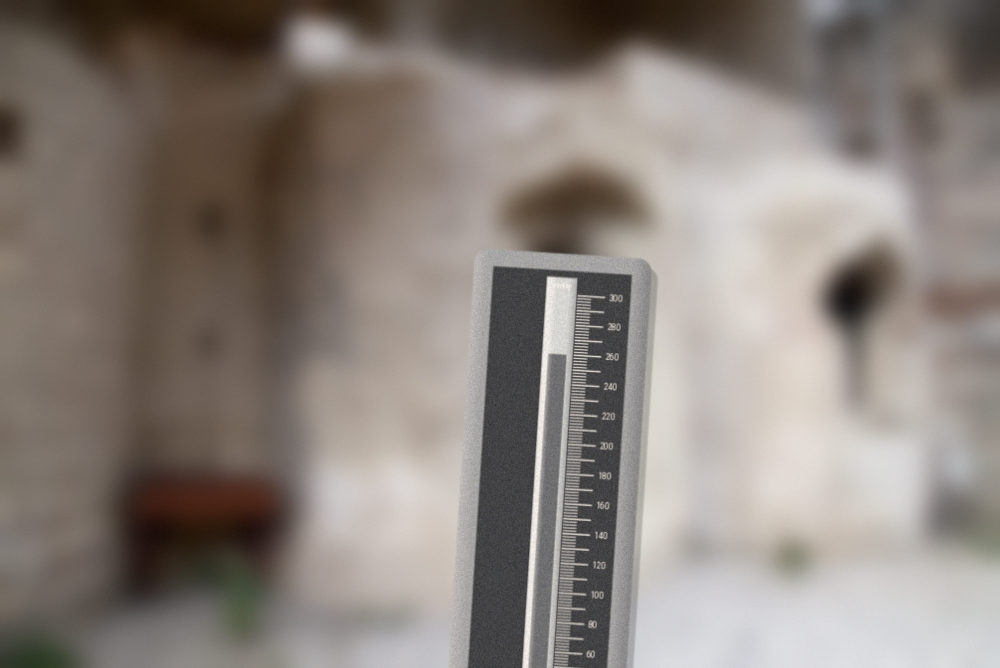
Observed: 260; mmHg
